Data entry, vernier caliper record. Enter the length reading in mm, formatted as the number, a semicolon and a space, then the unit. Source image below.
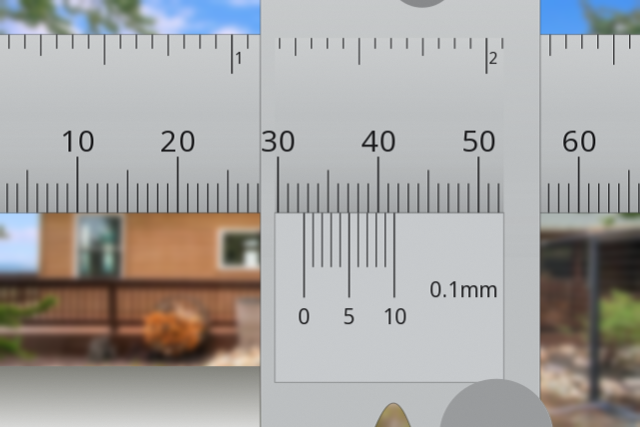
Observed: 32.6; mm
